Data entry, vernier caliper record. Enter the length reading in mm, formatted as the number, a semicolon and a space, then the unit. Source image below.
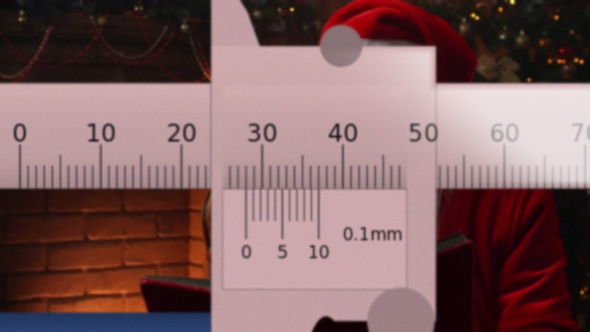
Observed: 28.0; mm
